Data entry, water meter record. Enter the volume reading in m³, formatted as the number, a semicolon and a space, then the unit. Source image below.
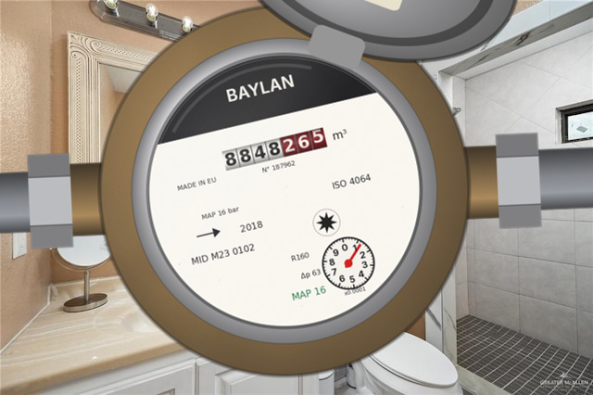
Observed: 8848.2651; m³
